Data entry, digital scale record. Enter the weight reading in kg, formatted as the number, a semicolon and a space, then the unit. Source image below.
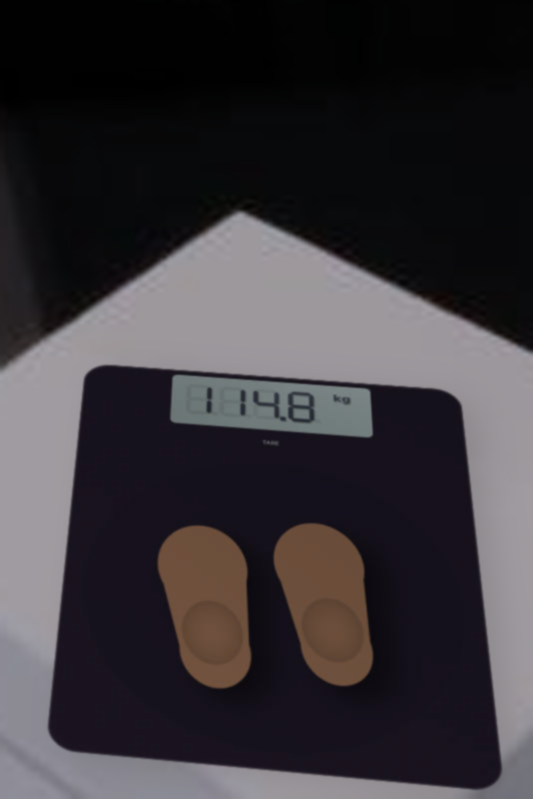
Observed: 114.8; kg
